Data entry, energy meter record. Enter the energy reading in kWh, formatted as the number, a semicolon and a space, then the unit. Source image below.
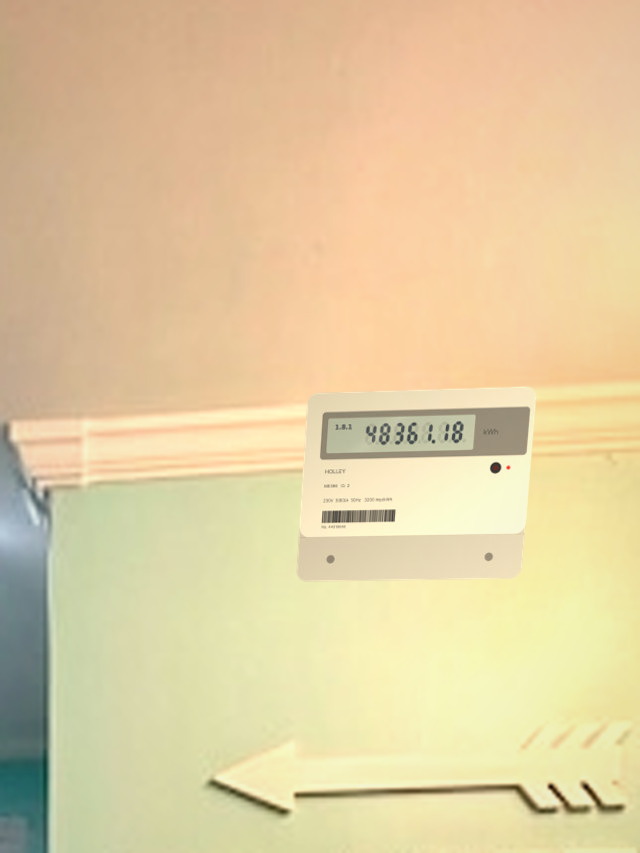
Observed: 48361.18; kWh
